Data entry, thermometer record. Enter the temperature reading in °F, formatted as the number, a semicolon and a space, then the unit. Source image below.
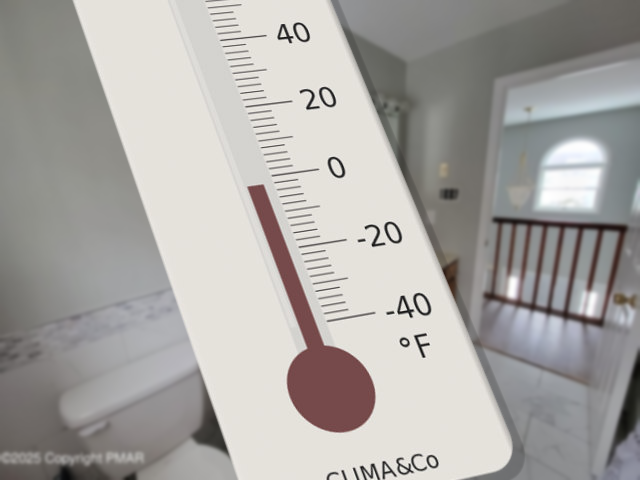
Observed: -2; °F
